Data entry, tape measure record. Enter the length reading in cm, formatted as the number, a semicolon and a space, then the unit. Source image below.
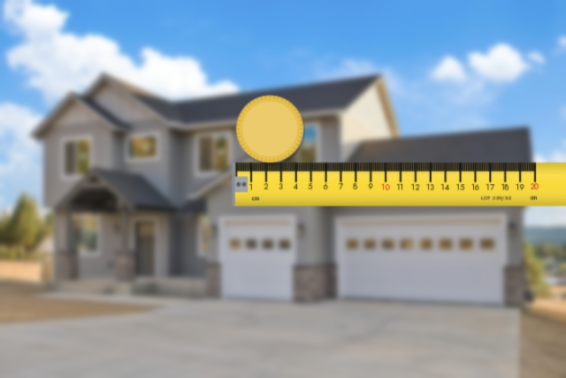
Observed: 4.5; cm
